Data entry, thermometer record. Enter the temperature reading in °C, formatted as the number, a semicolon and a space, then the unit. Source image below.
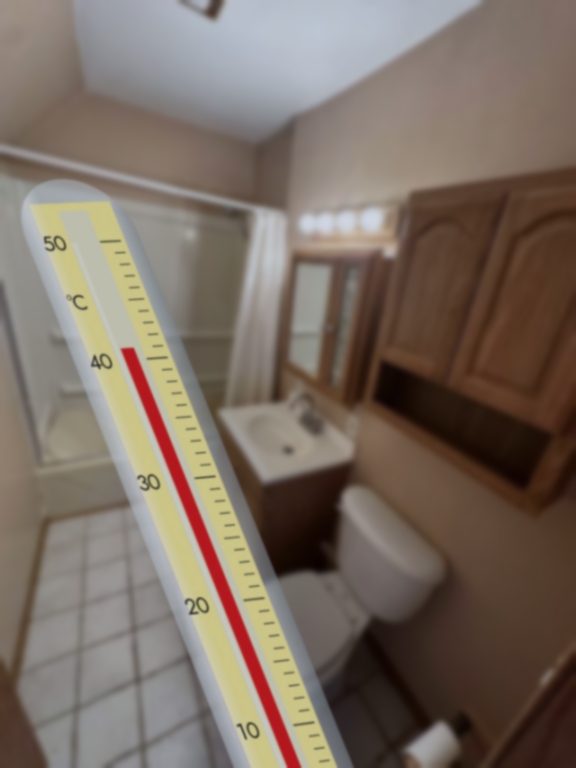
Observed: 41; °C
